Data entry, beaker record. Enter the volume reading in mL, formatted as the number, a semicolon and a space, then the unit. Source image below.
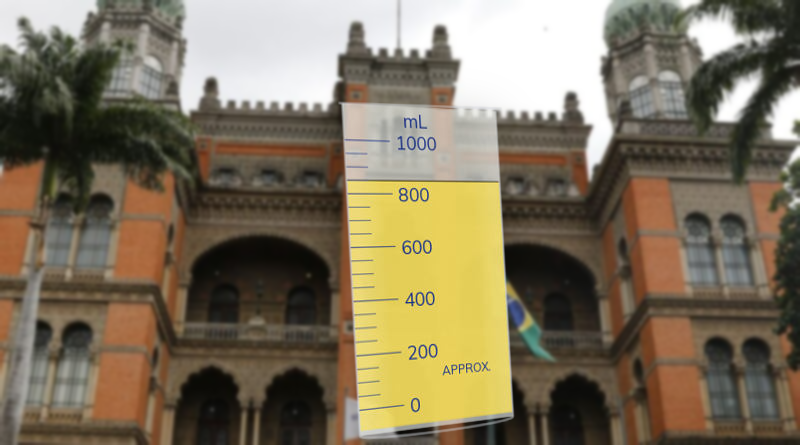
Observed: 850; mL
